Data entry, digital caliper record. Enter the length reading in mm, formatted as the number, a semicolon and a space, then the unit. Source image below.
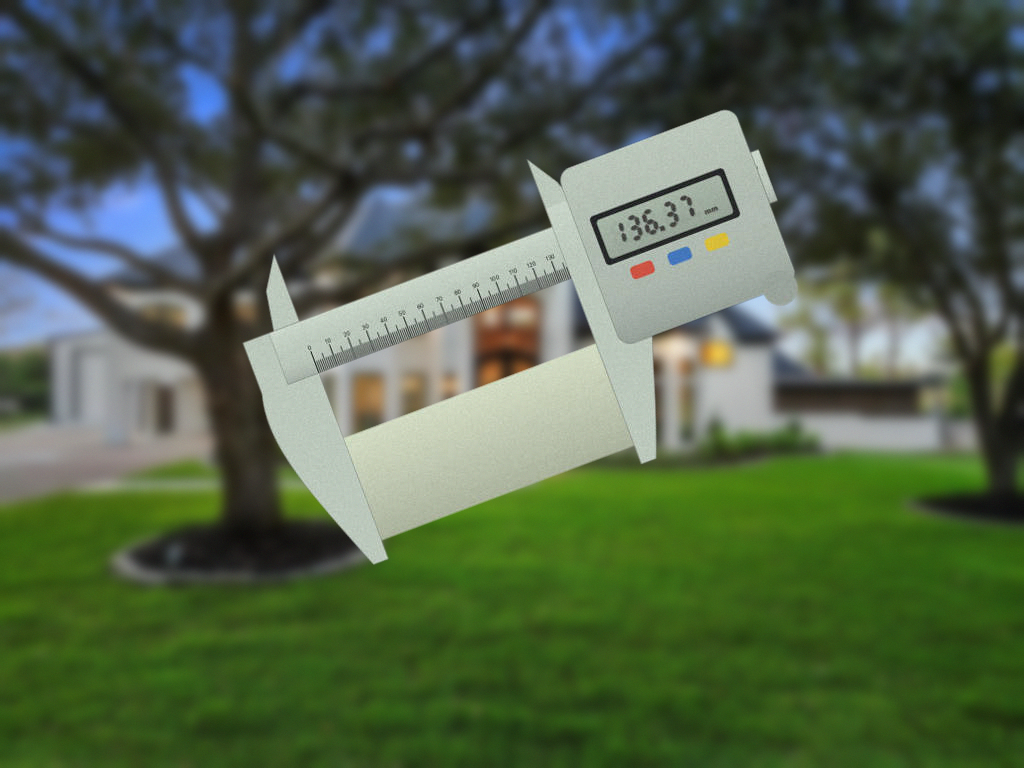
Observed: 136.37; mm
